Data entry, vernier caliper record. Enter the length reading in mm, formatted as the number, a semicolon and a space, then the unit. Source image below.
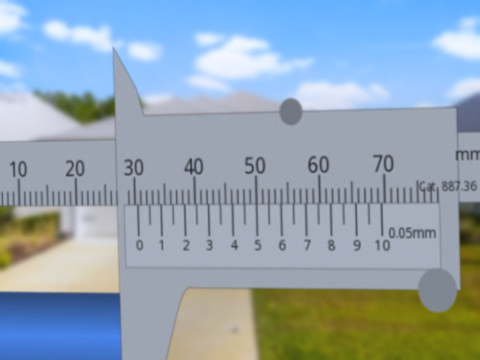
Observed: 30.5; mm
